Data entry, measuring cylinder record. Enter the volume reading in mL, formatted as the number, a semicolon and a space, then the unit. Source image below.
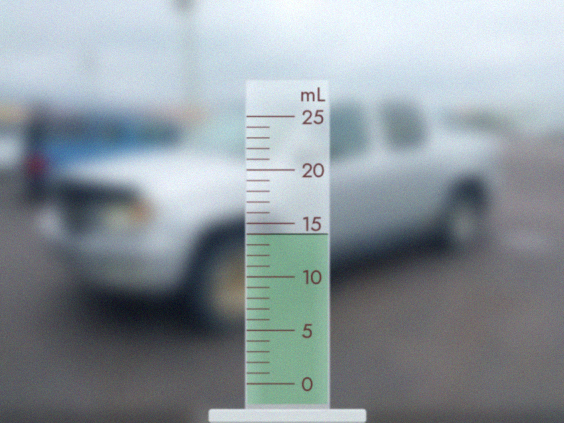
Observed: 14; mL
